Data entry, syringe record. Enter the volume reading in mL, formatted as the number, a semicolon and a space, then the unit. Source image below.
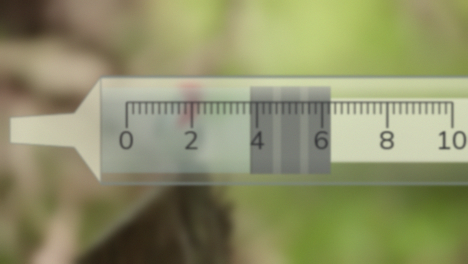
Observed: 3.8; mL
